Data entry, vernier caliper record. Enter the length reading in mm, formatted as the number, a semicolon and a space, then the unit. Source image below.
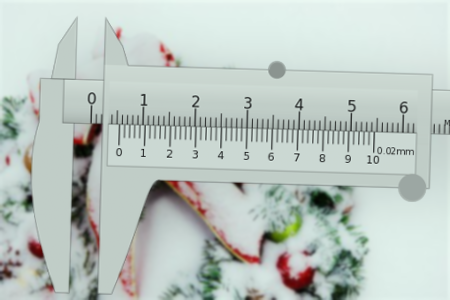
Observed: 5.5; mm
